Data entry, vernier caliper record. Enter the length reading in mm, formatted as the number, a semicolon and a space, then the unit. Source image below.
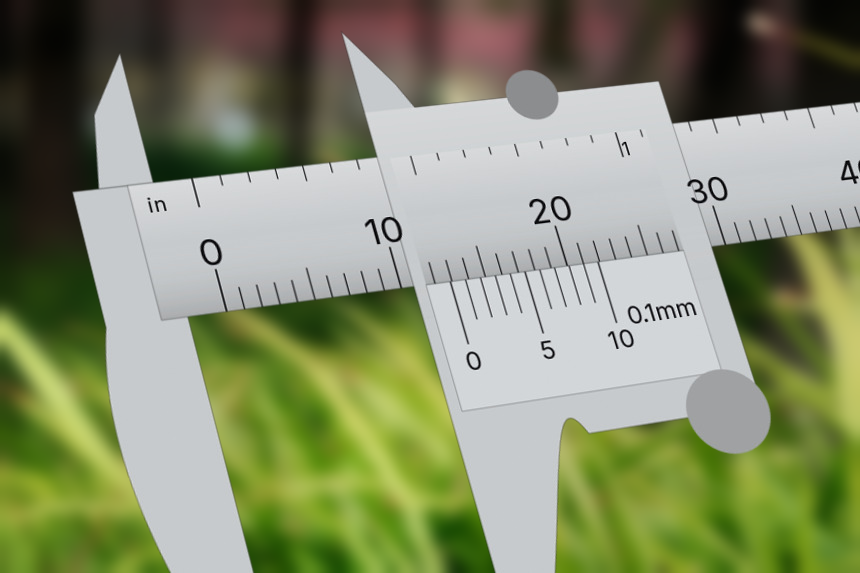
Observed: 12.9; mm
